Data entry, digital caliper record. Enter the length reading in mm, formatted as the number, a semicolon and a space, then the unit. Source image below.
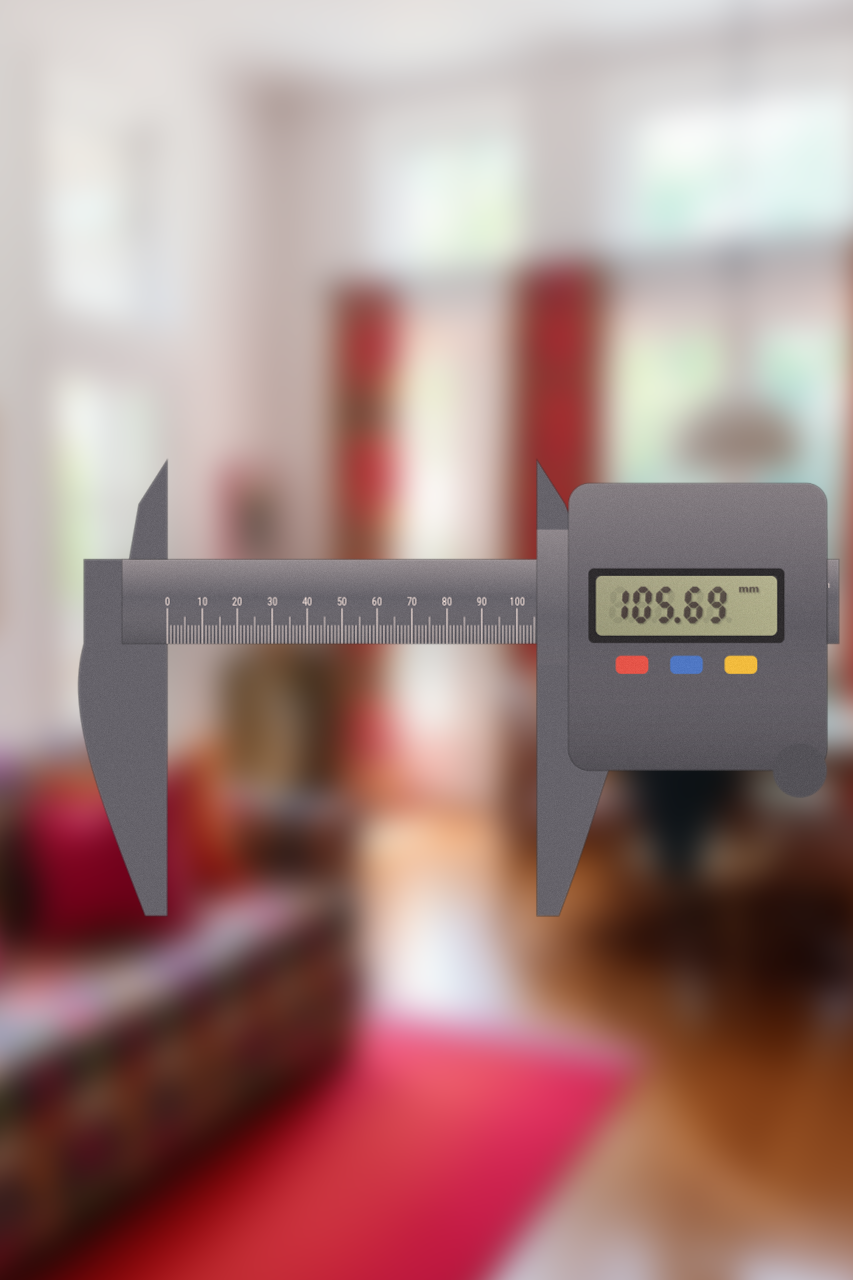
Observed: 105.69; mm
